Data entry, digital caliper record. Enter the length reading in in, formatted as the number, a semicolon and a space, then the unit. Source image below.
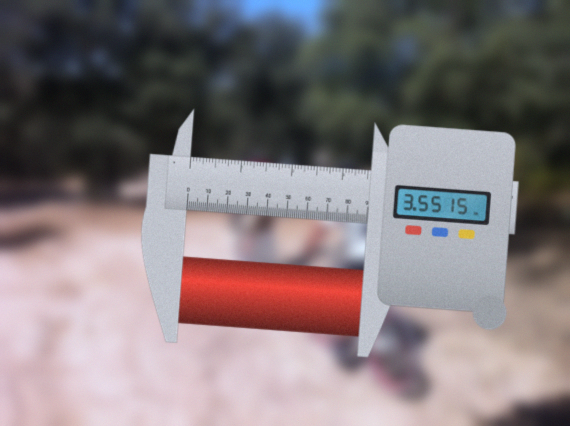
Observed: 3.5515; in
